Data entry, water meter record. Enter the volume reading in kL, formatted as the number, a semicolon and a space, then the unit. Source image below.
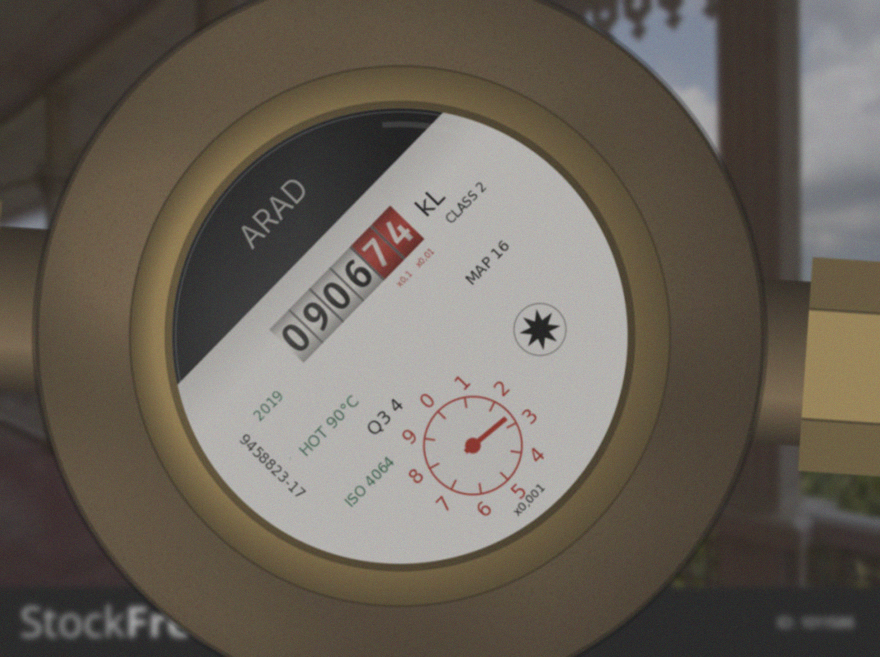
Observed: 906.742; kL
